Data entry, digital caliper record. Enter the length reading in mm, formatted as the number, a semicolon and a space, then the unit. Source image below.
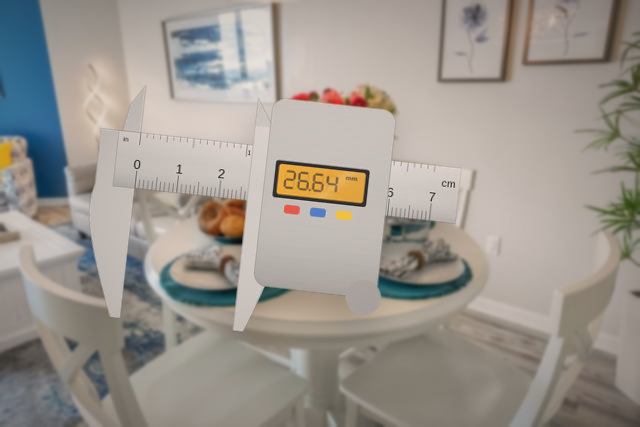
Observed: 26.64; mm
